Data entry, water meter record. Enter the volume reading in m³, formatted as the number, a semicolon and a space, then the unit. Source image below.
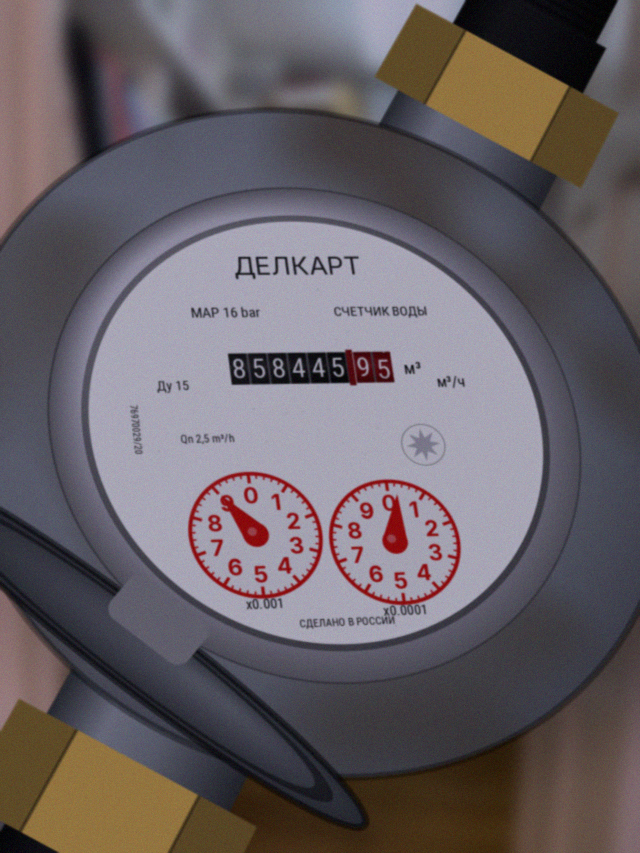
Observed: 858445.9490; m³
